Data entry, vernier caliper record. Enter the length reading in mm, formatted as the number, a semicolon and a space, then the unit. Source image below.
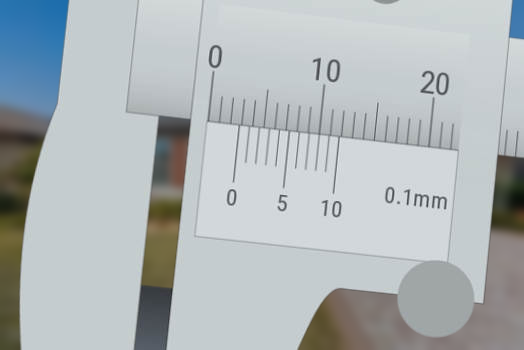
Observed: 2.8; mm
